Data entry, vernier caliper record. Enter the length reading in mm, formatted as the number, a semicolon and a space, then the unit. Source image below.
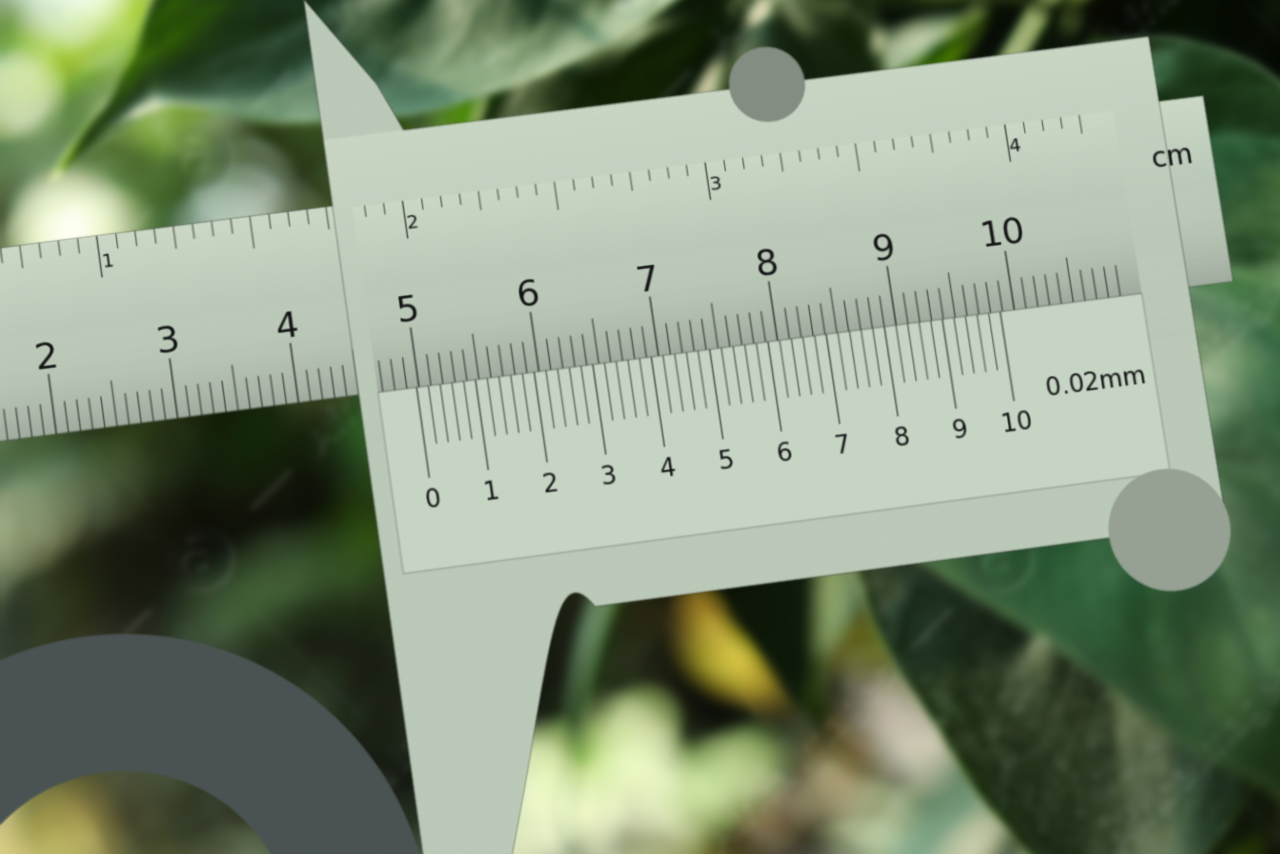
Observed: 49.8; mm
